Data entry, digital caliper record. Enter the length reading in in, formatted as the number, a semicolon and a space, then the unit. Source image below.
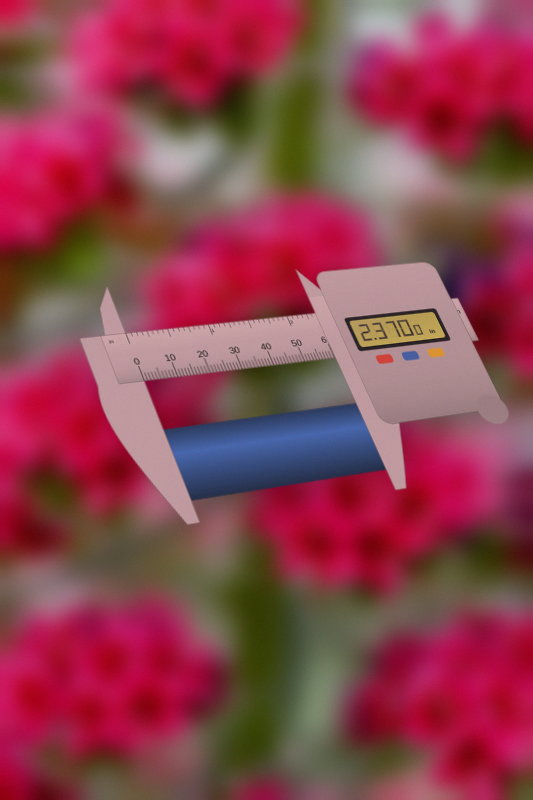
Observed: 2.3700; in
